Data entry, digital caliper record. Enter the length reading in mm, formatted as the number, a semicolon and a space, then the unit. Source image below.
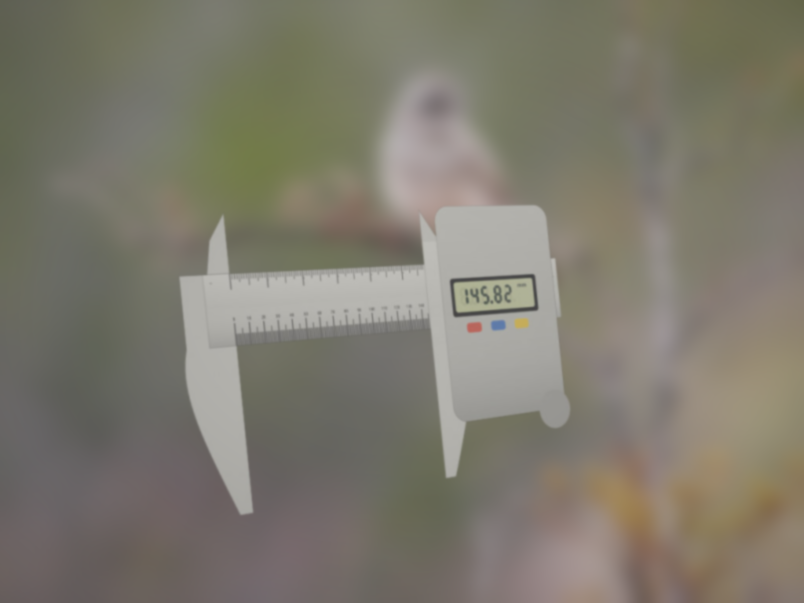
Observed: 145.82; mm
